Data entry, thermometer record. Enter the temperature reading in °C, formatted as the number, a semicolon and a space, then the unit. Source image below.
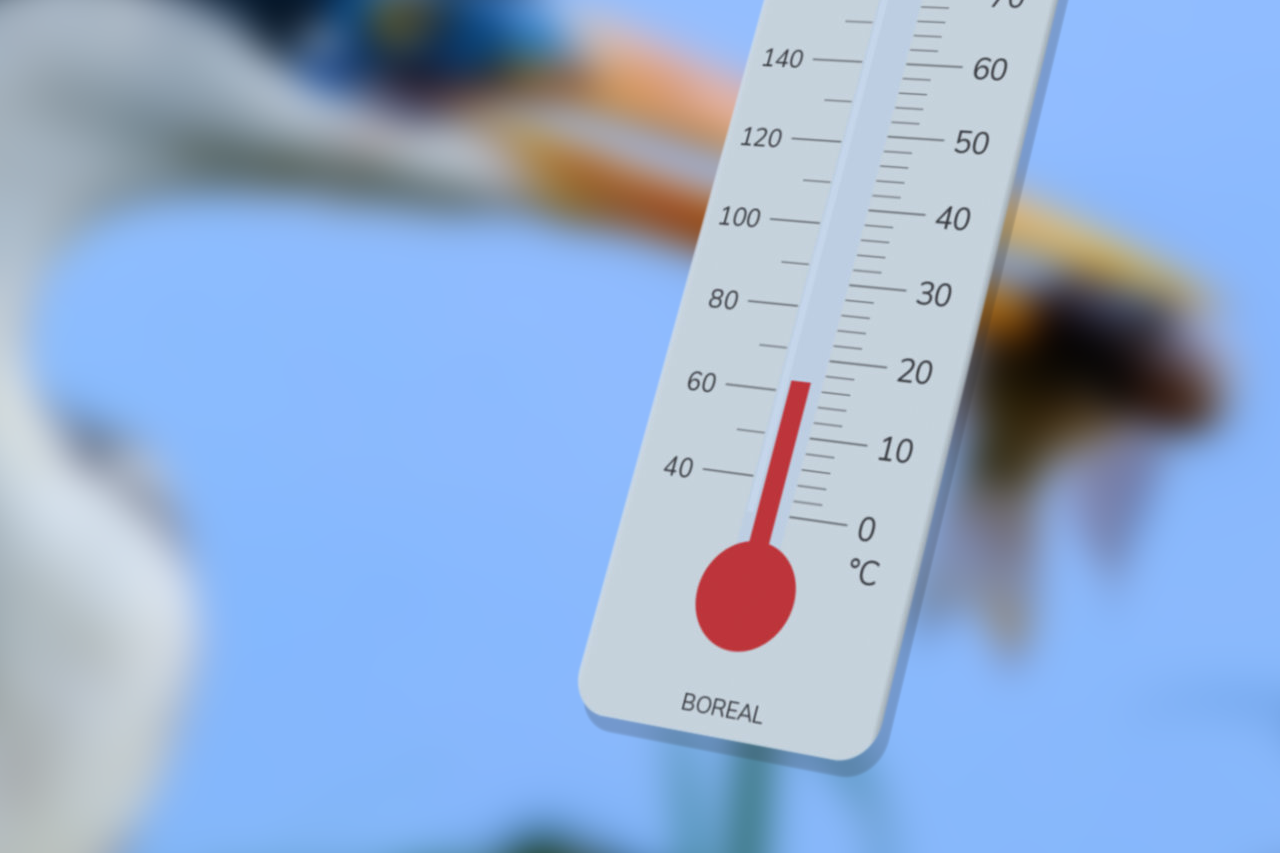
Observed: 17; °C
